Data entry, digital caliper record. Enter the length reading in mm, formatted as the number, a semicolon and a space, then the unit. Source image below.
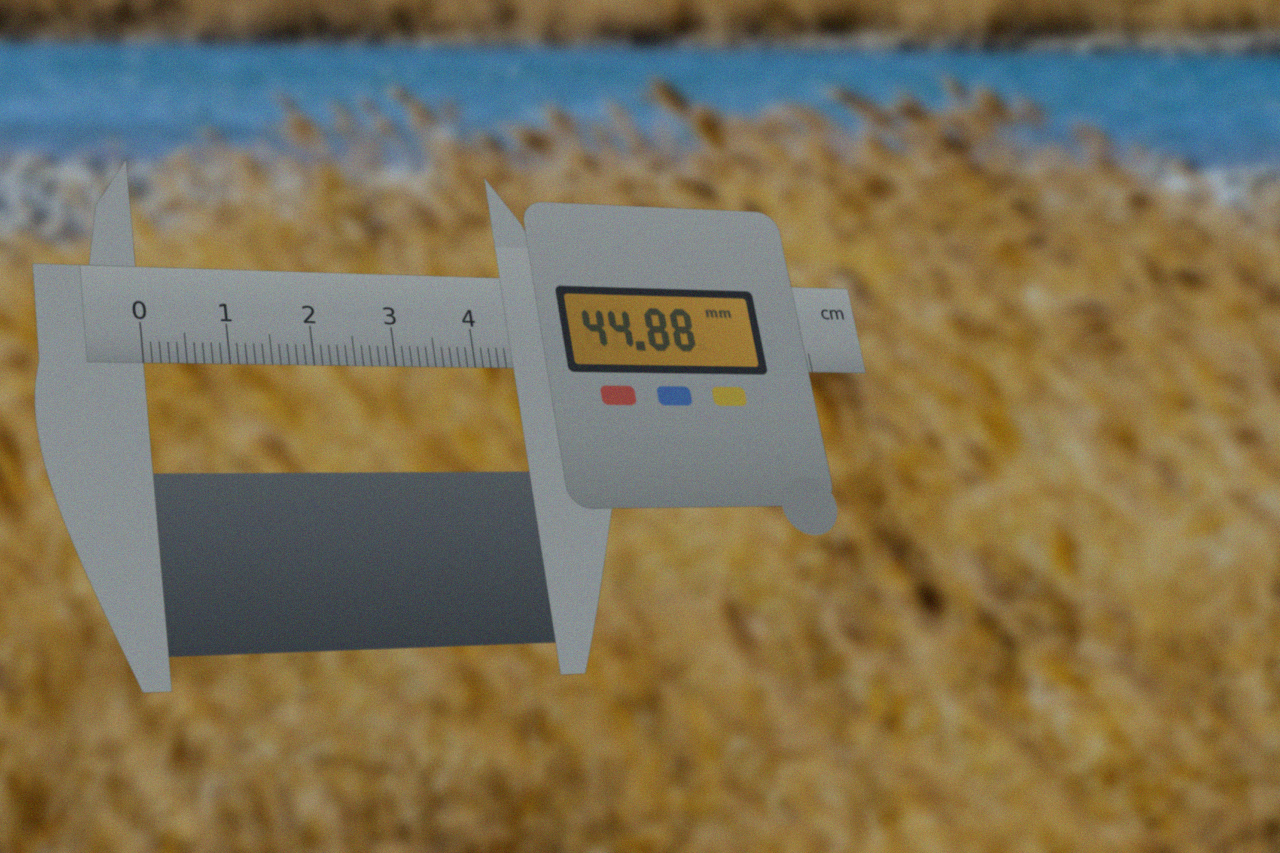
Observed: 44.88; mm
